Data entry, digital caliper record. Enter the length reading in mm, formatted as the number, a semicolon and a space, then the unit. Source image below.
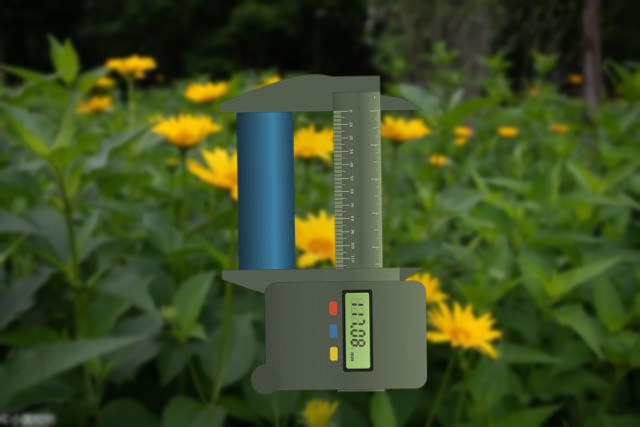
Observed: 117.08; mm
